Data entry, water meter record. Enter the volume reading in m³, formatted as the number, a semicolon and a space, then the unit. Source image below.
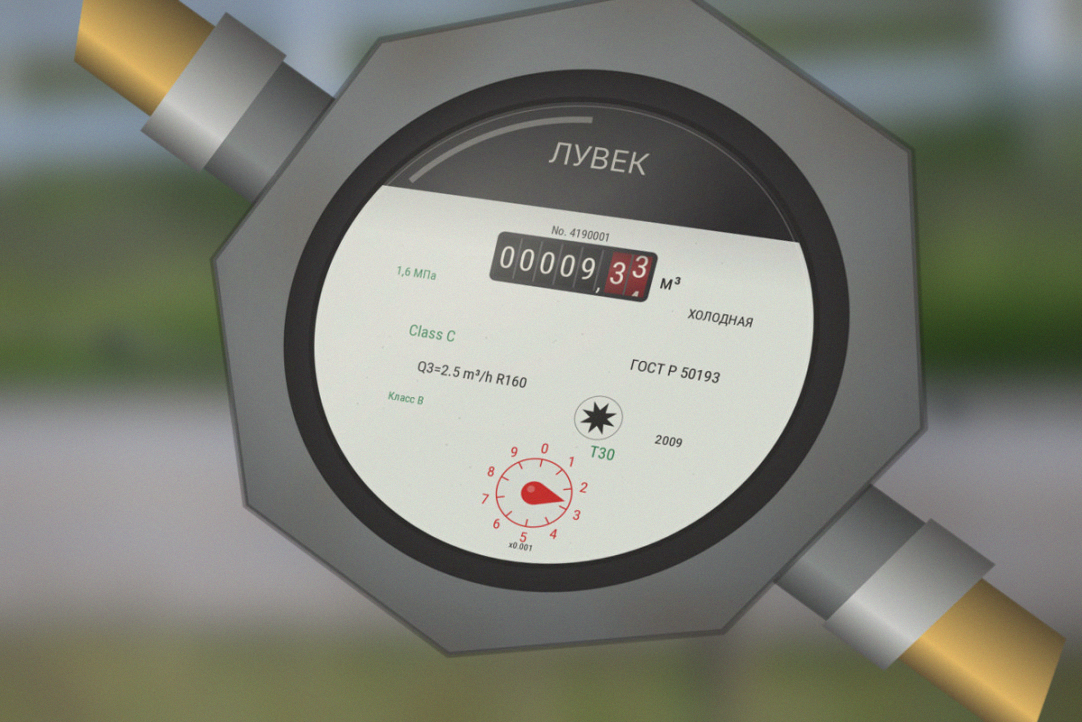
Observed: 9.332; m³
